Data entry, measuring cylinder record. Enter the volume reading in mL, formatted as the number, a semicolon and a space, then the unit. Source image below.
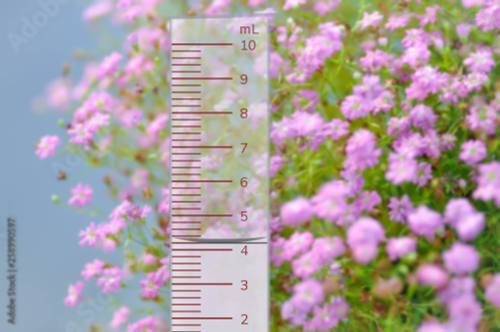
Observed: 4.2; mL
